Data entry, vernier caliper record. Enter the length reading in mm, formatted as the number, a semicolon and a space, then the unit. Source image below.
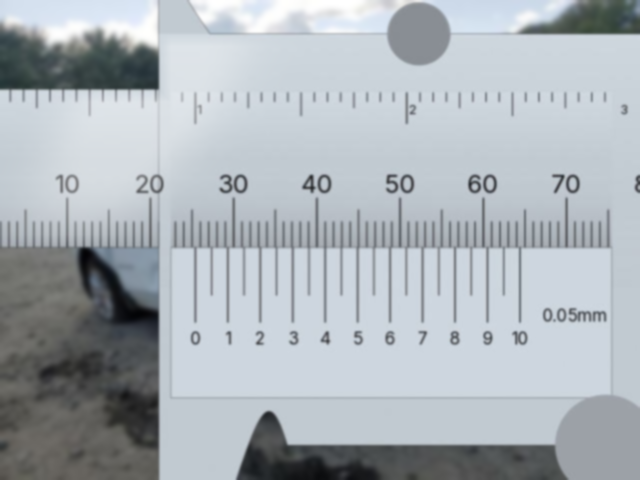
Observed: 25.4; mm
